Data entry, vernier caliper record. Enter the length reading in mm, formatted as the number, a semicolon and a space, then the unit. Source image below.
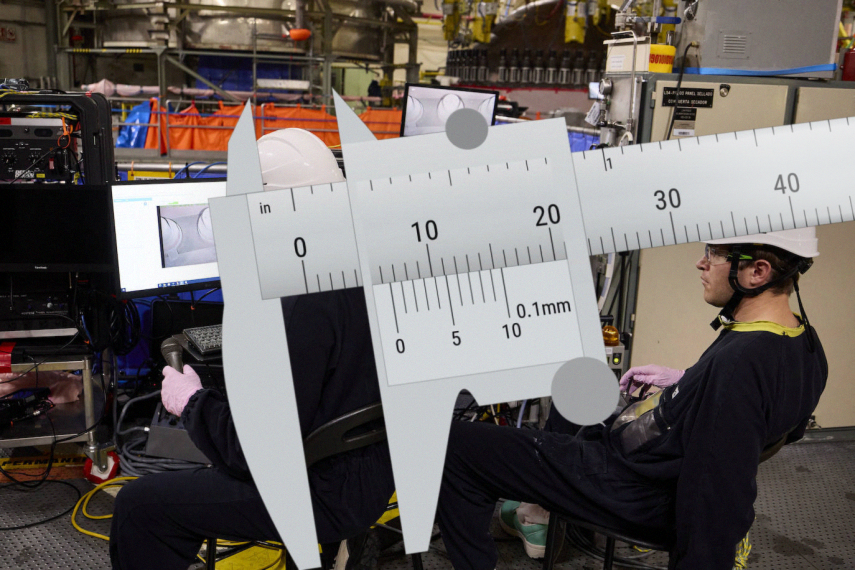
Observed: 6.6; mm
